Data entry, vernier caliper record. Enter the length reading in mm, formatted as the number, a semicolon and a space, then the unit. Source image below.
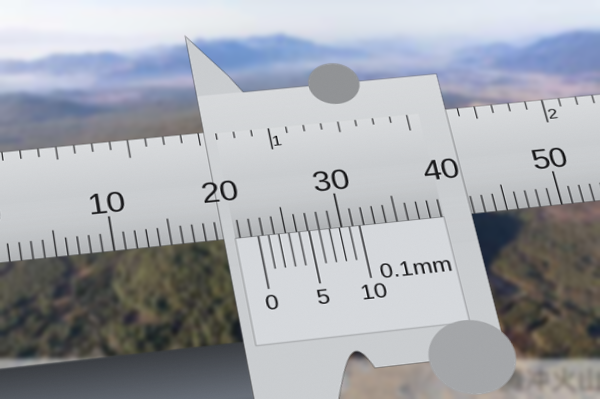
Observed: 22.6; mm
